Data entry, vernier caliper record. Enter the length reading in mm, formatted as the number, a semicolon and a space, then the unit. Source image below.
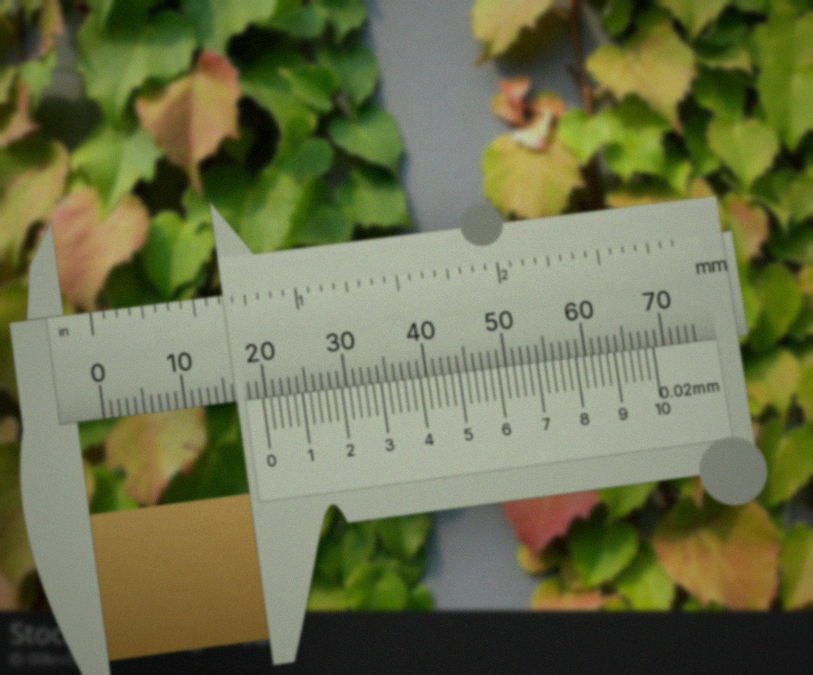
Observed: 19.6; mm
